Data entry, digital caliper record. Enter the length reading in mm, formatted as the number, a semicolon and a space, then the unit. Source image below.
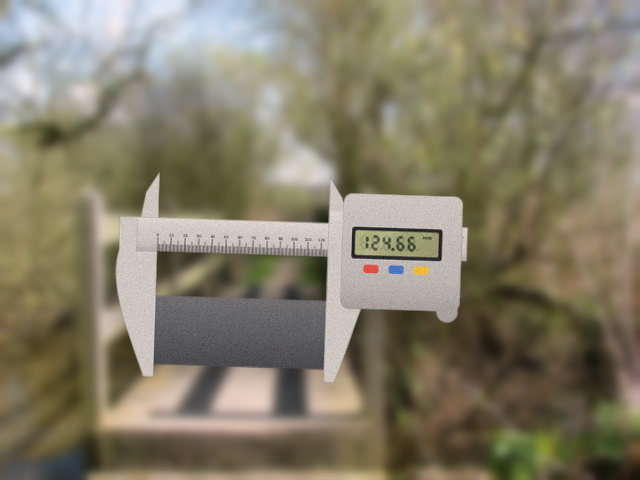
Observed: 124.66; mm
